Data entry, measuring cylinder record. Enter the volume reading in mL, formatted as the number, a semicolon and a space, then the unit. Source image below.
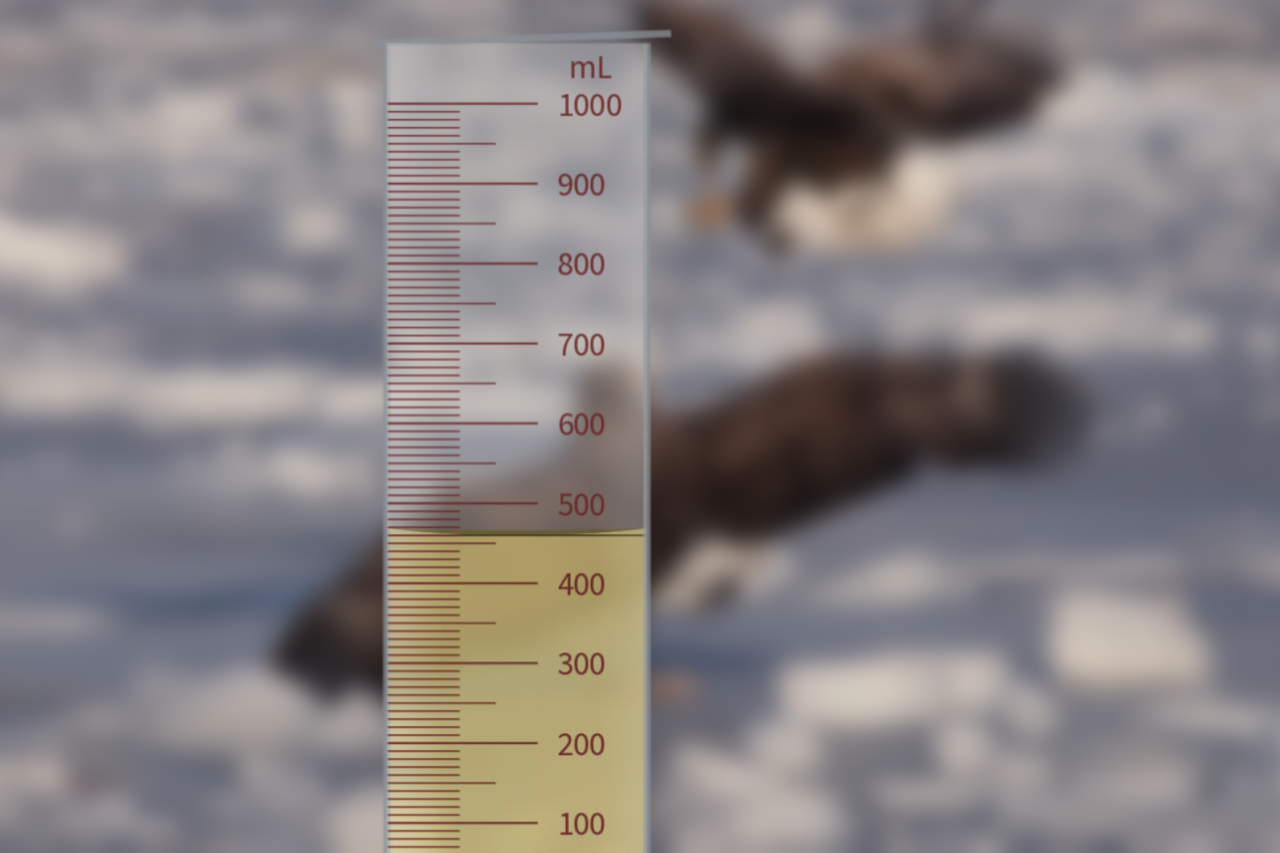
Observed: 460; mL
